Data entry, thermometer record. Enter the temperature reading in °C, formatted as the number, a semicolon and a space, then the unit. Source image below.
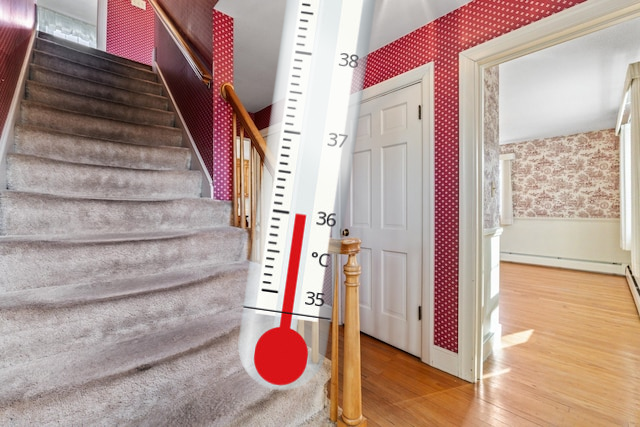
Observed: 36; °C
